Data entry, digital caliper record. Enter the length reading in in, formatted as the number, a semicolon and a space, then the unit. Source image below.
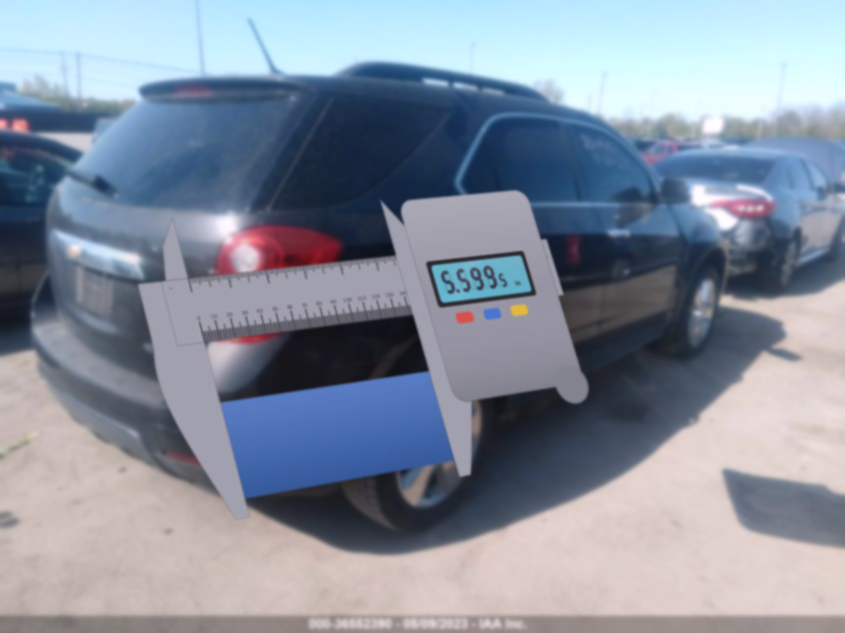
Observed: 5.5995; in
